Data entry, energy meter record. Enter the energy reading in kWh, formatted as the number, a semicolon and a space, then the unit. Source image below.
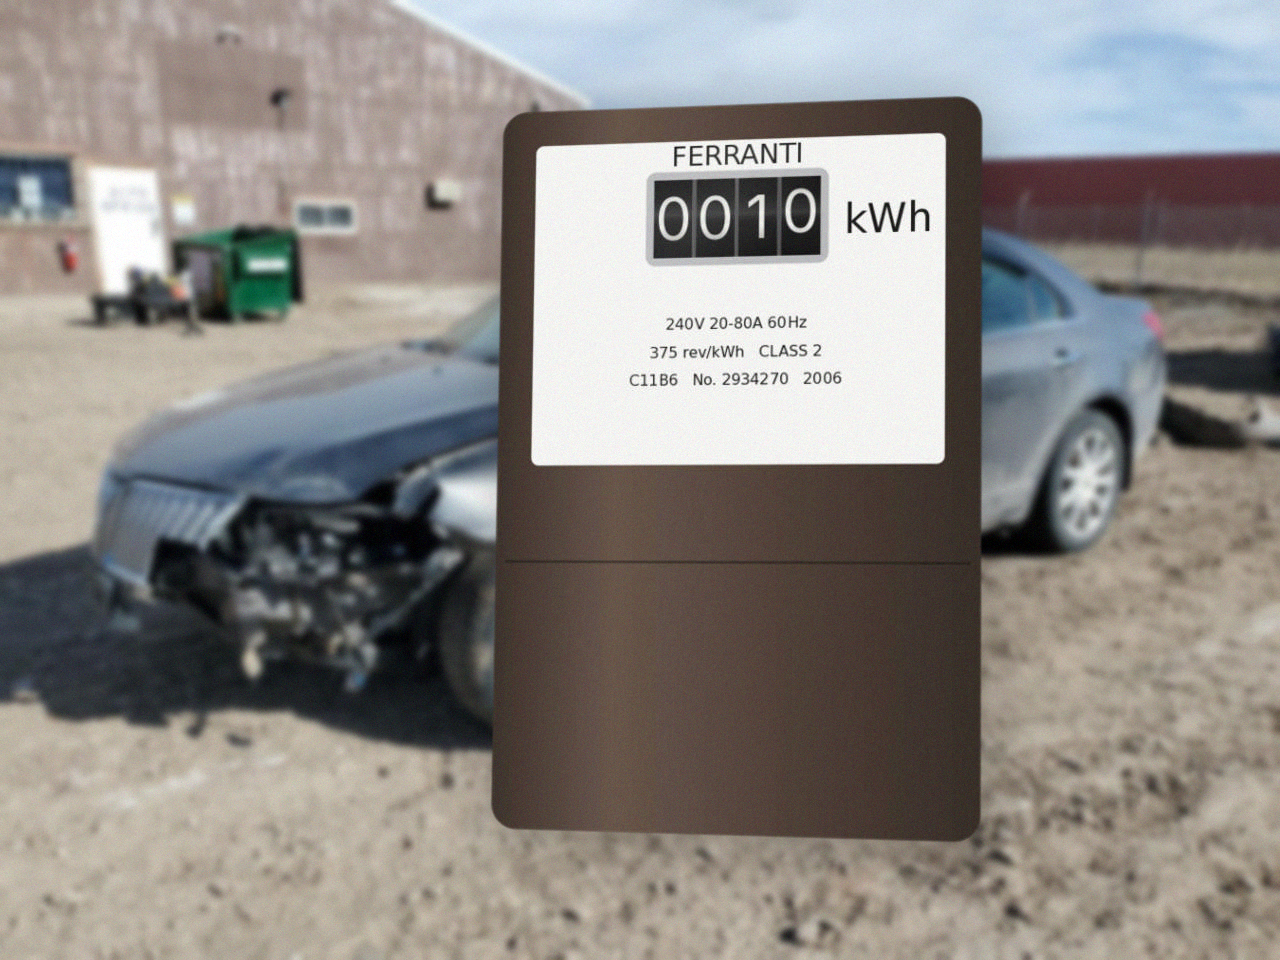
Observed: 10; kWh
